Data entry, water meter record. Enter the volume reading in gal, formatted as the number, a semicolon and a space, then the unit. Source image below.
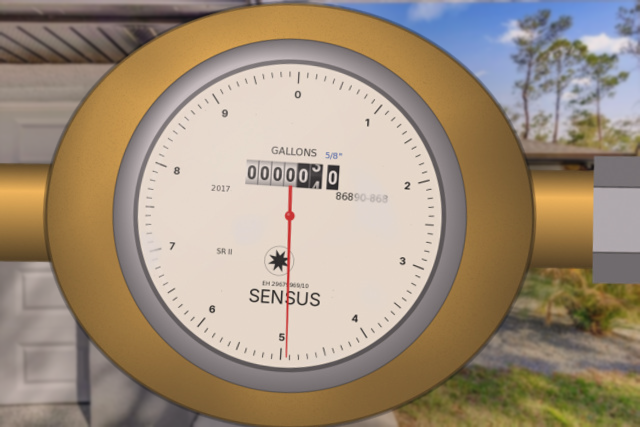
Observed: 34.9; gal
